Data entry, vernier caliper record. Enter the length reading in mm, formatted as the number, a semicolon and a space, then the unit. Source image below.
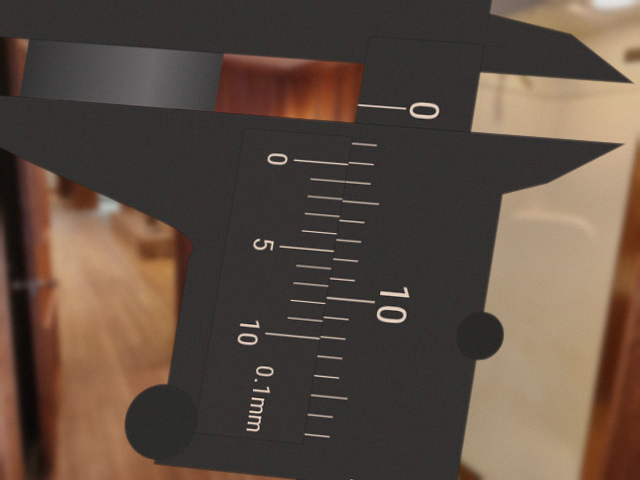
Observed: 3.1; mm
